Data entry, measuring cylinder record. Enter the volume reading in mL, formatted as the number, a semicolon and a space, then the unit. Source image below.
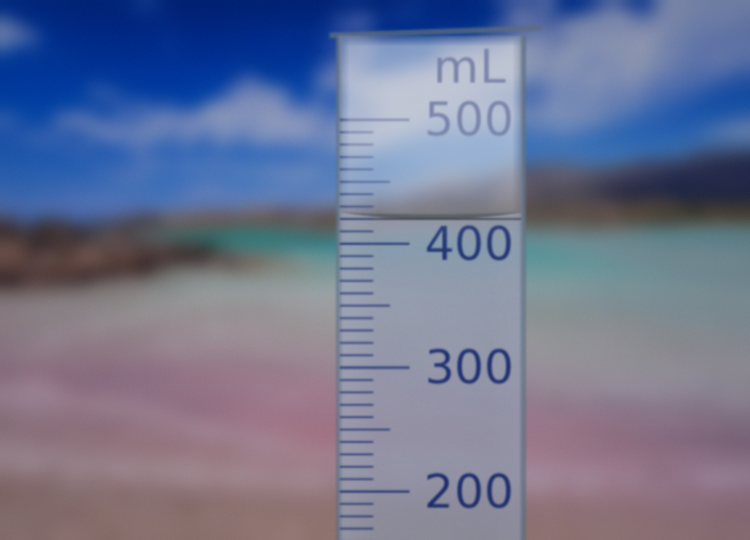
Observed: 420; mL
